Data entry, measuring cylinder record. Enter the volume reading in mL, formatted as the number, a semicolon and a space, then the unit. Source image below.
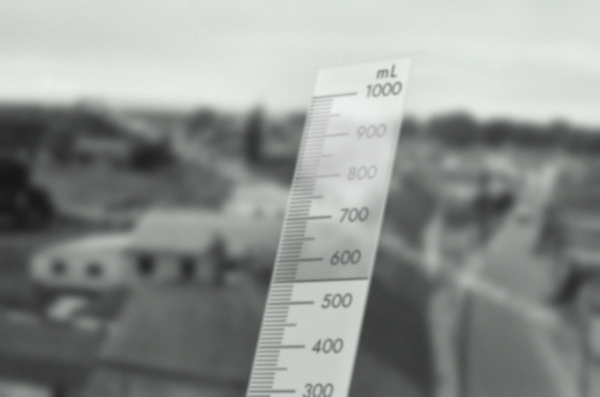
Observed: 550; mL
